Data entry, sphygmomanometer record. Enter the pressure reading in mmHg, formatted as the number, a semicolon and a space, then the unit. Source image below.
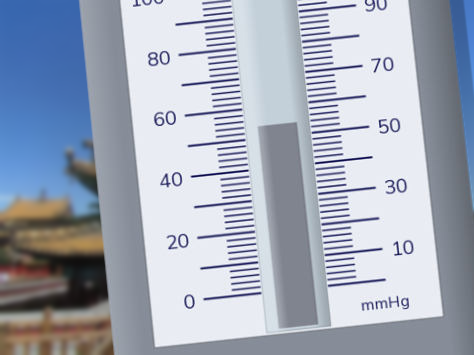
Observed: 54; mmHg
